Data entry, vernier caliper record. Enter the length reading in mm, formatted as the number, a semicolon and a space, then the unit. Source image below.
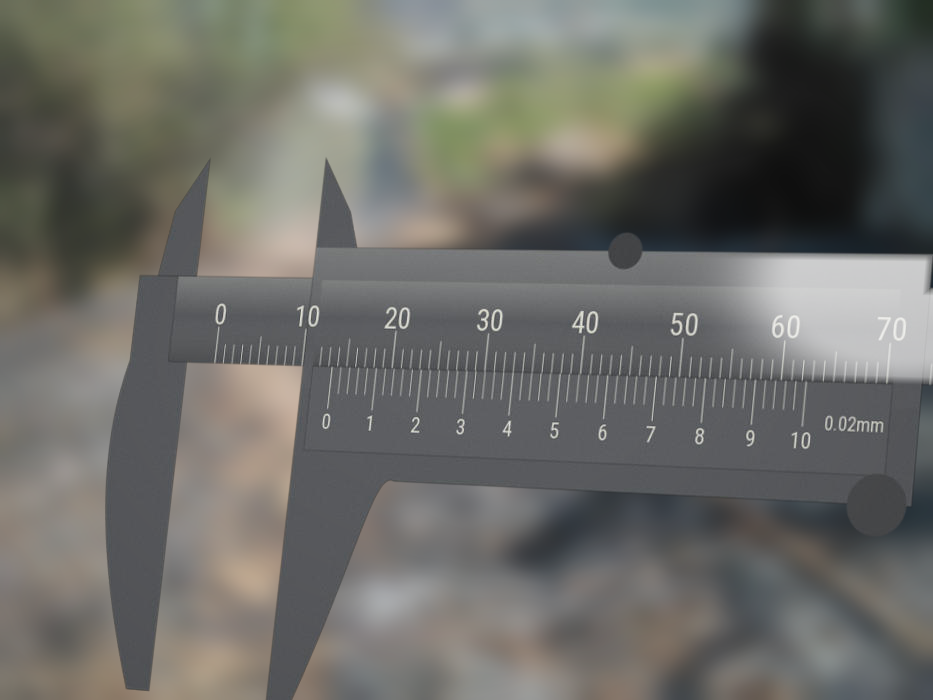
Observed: 13.4; mm
